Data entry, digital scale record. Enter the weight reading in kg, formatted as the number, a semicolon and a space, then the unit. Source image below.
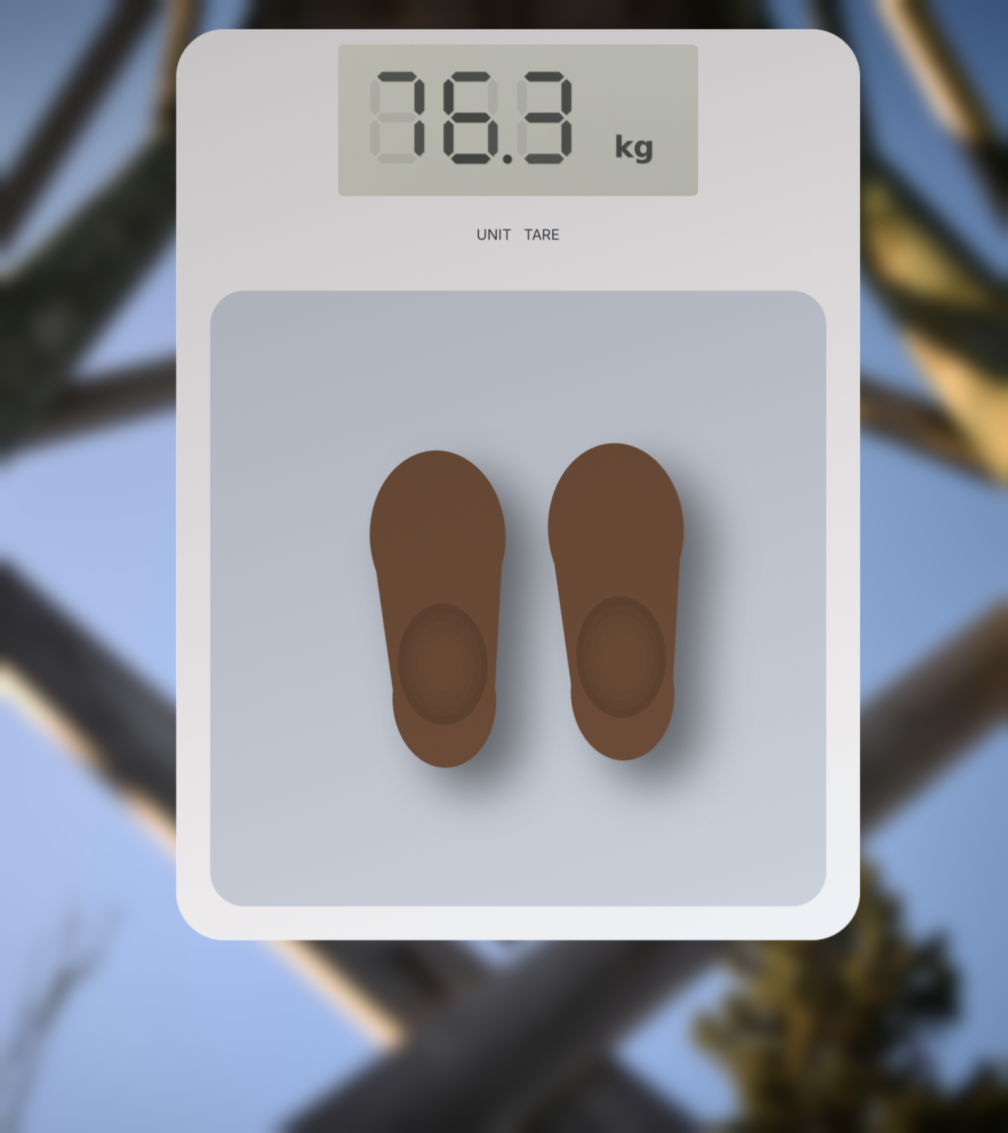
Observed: 76.3; kg
